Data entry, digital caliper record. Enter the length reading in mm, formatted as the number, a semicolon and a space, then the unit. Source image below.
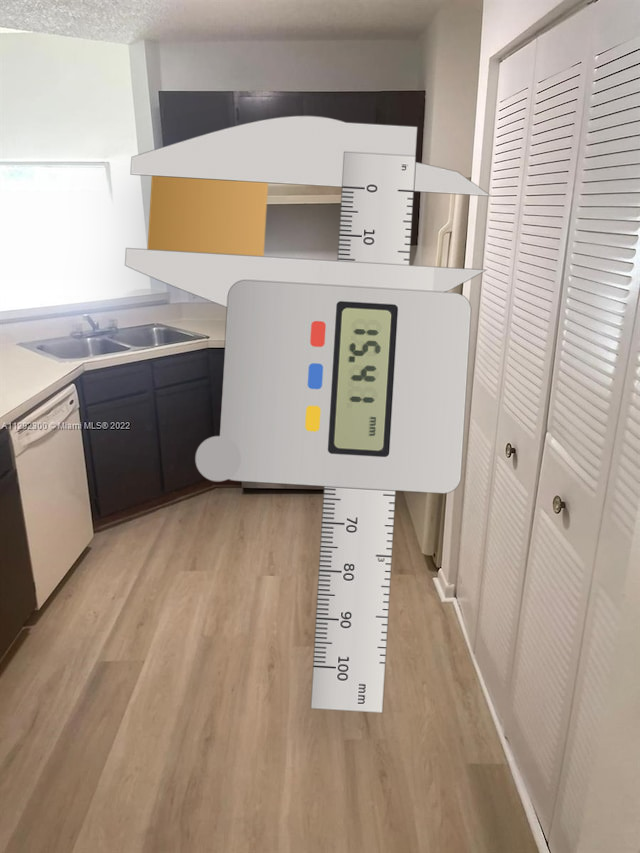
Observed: 15.41; mm
